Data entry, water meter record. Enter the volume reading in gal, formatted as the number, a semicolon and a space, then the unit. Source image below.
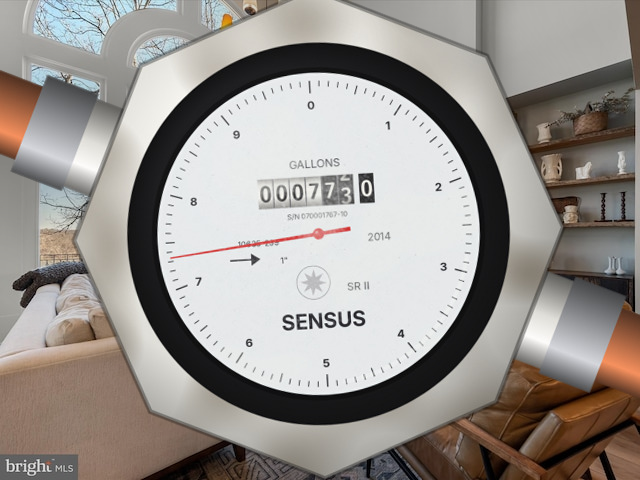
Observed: 7727.3; gal
